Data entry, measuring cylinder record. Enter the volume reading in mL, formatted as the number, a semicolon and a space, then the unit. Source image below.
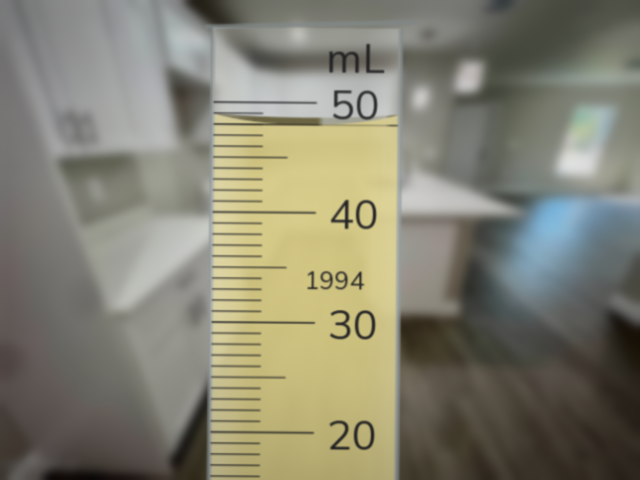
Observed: 48; mL
